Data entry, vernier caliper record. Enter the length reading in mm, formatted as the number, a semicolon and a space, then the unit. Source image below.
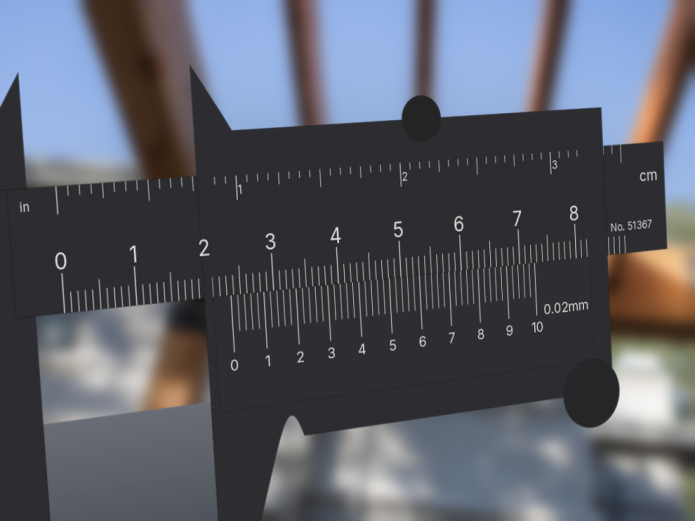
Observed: 23.6; mm
